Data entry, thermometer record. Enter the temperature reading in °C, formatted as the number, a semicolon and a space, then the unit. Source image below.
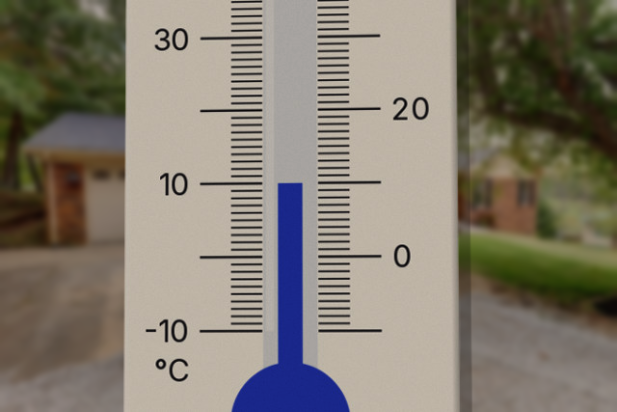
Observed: 10; °C
